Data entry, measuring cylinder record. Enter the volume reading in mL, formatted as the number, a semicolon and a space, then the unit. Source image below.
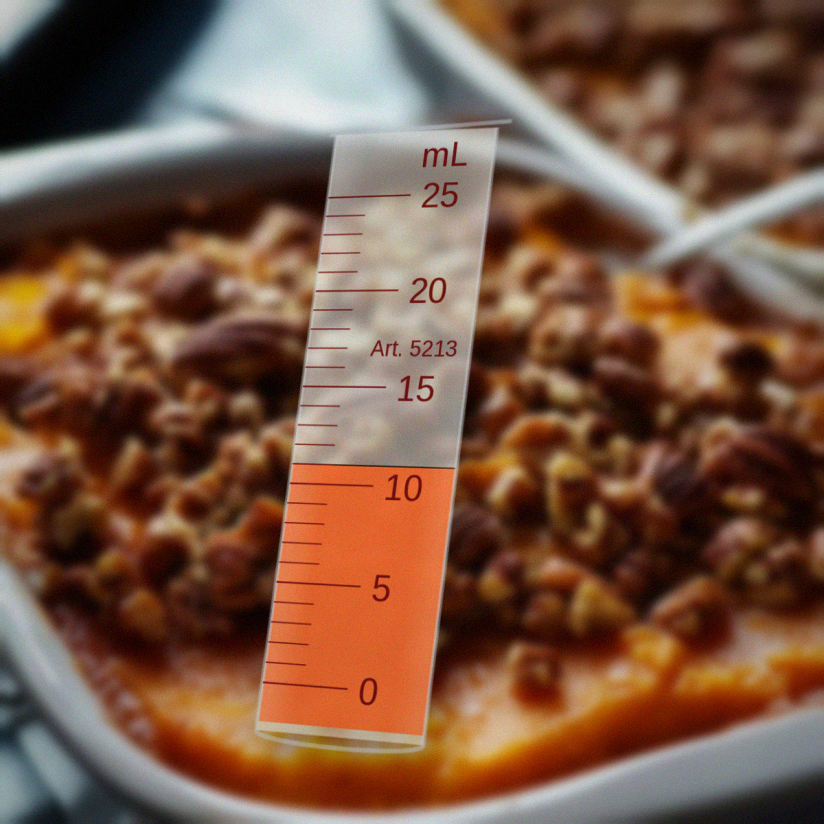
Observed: 11; mL
